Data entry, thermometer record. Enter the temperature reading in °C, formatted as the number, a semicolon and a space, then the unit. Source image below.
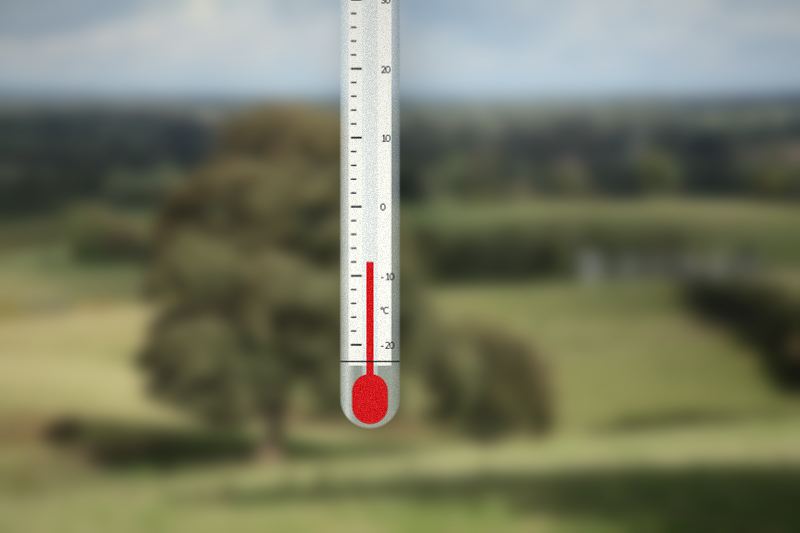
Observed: -8; °C
